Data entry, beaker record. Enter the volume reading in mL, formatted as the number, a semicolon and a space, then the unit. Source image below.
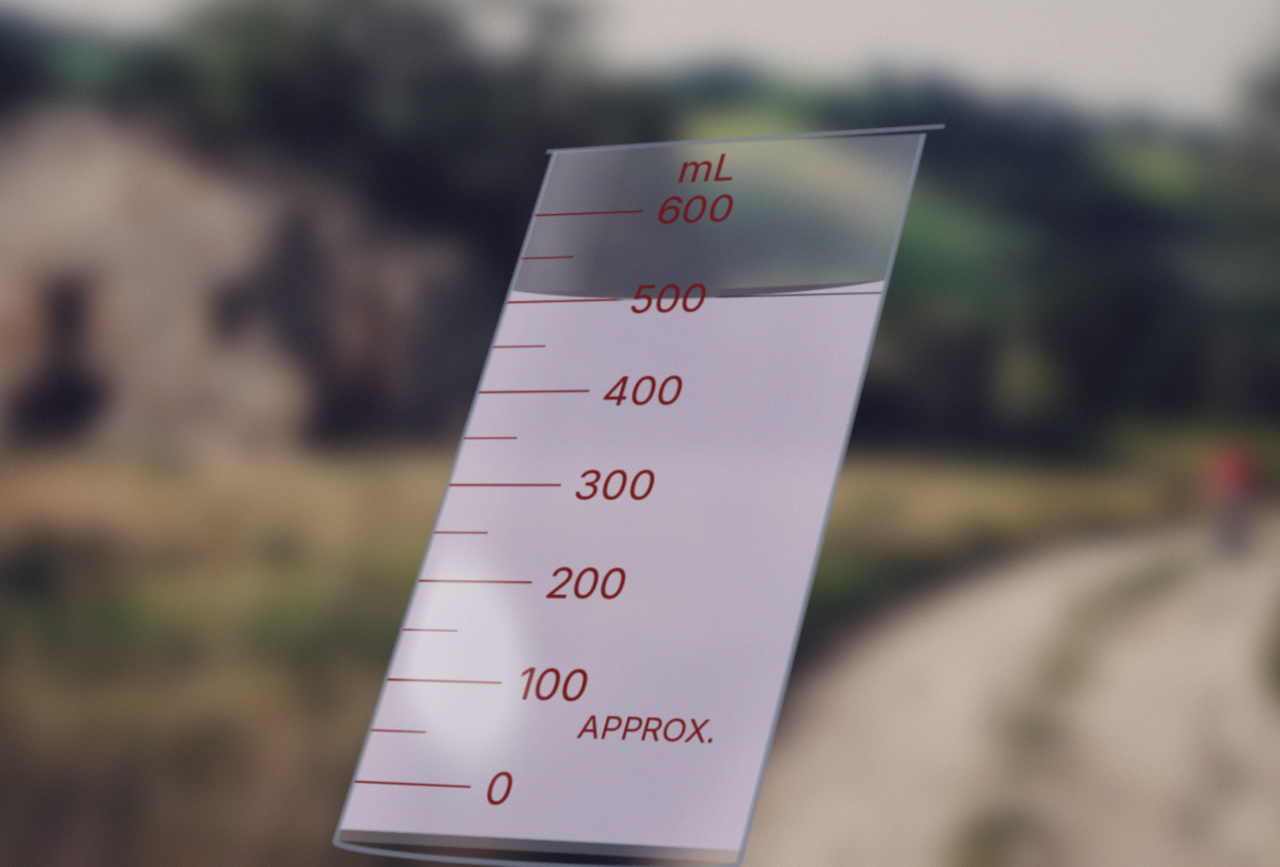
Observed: 500; mL
